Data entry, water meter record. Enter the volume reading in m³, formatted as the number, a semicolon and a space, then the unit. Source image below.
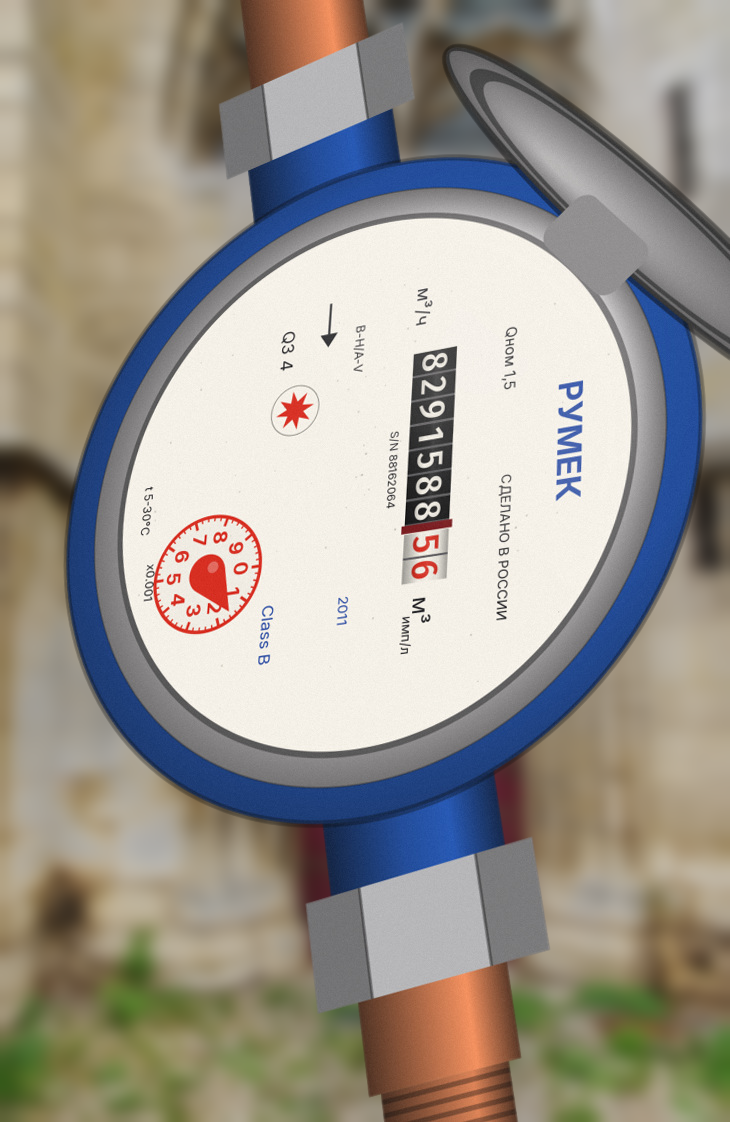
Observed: 8291588.561; m³
